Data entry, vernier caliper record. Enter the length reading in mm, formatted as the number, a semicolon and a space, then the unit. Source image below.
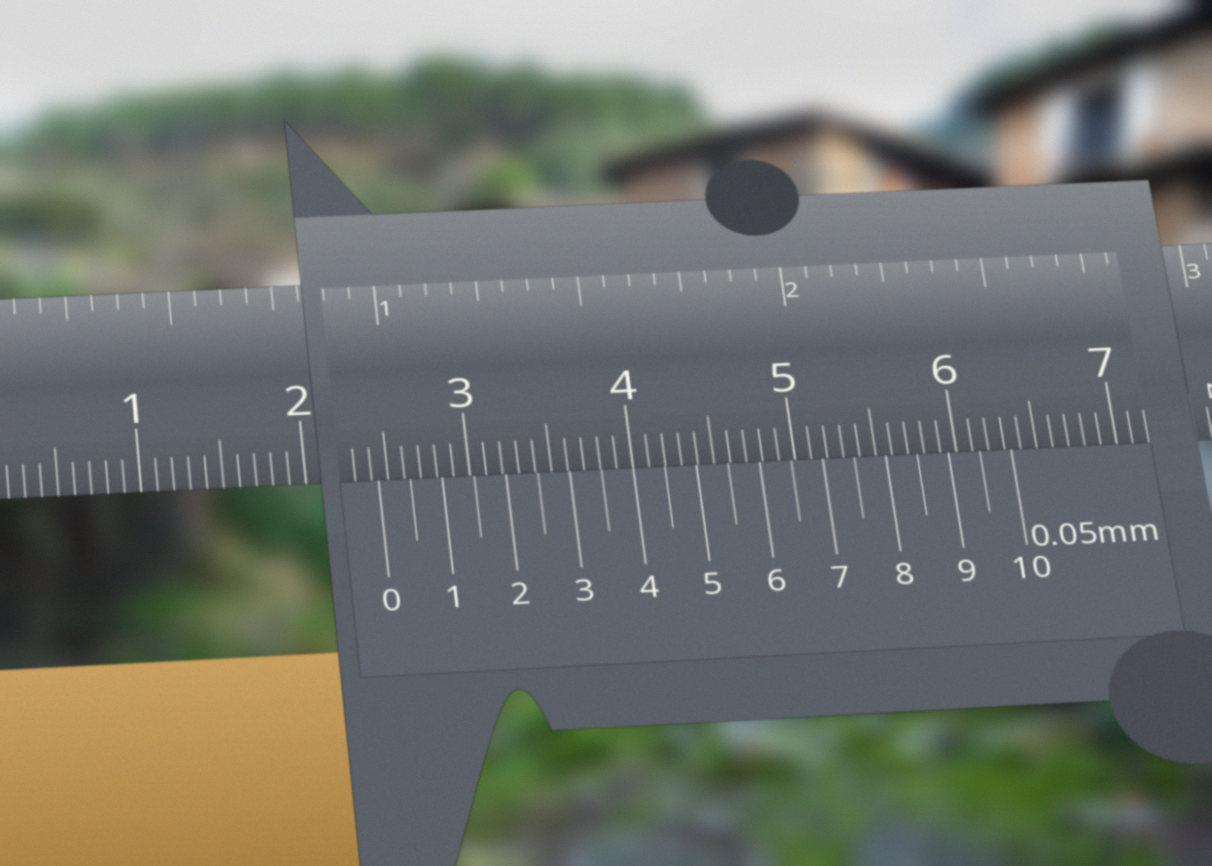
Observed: 24.4; mm
